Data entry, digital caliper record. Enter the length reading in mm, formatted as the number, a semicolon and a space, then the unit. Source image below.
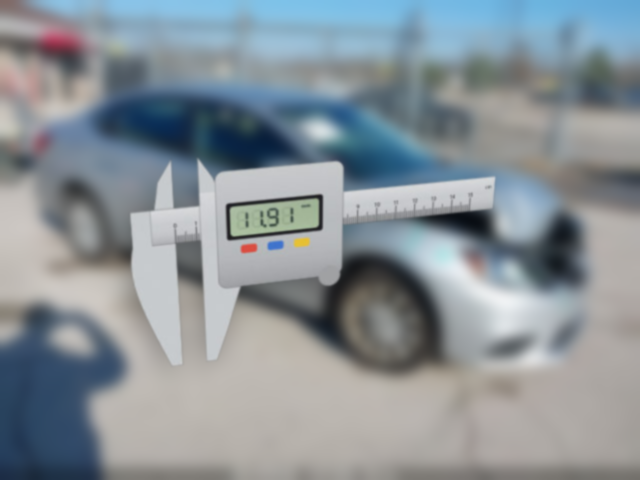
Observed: 11.91; mm
